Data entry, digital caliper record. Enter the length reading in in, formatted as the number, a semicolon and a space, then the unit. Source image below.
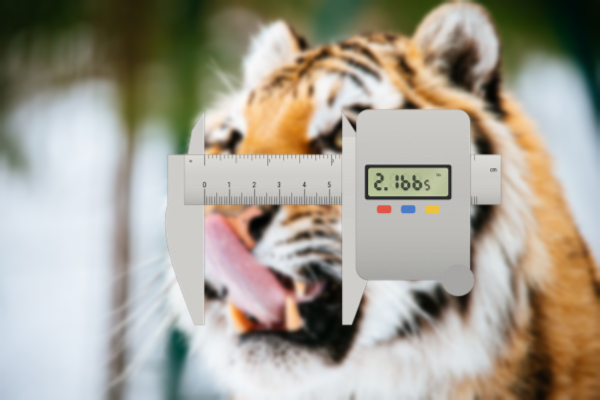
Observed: 2.1665; in
